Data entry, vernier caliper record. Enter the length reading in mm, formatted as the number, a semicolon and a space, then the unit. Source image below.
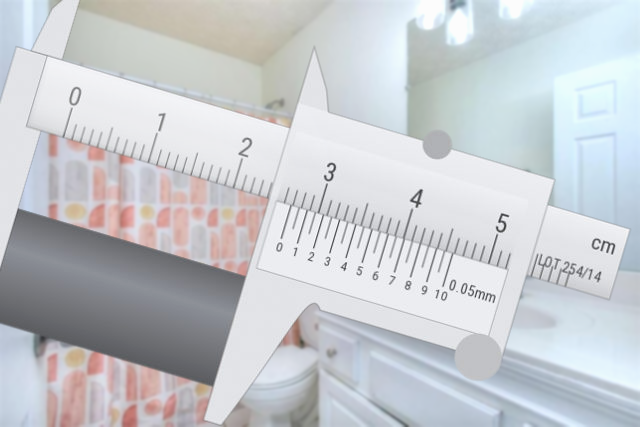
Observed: 26.8; mm
